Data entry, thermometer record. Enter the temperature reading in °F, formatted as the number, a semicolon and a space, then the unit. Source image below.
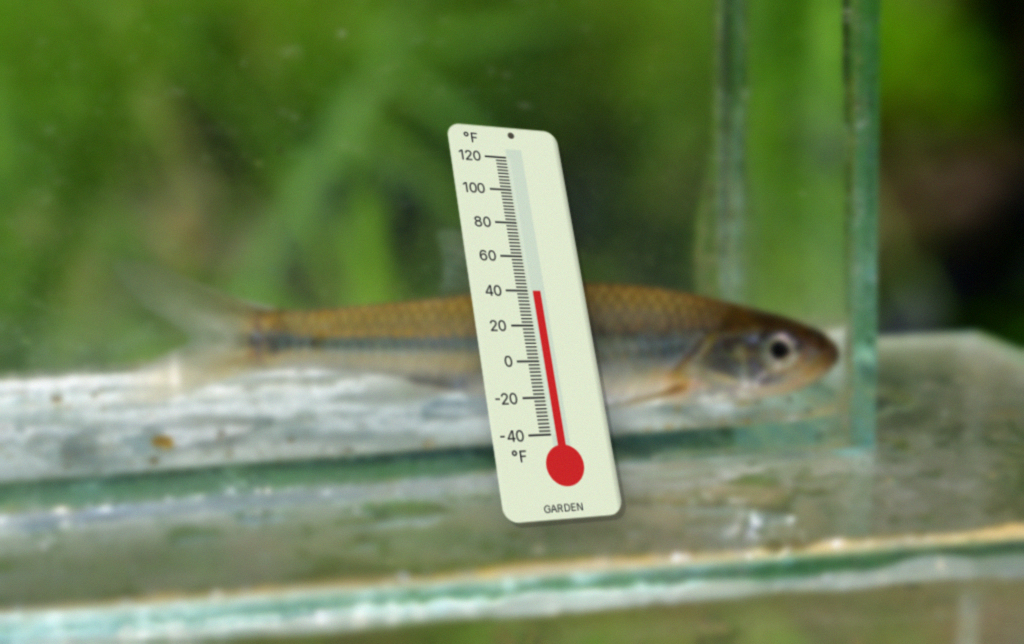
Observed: 40; °F
